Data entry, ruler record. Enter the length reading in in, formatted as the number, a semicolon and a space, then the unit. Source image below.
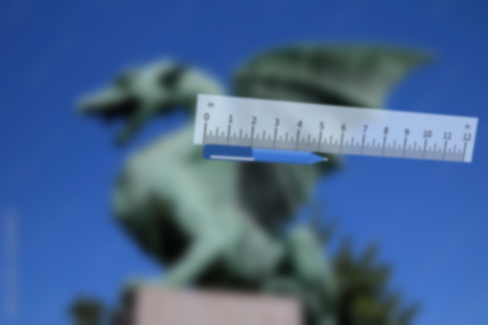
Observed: 5.5; in
